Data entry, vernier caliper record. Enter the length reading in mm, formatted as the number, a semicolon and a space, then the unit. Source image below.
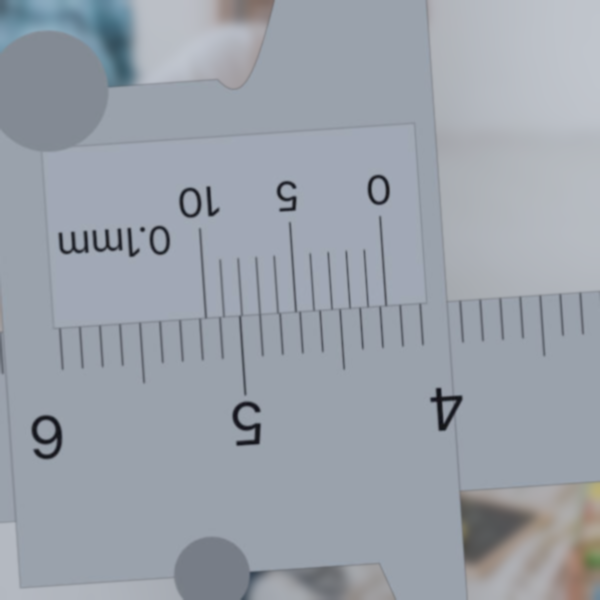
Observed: 42.7; mm
